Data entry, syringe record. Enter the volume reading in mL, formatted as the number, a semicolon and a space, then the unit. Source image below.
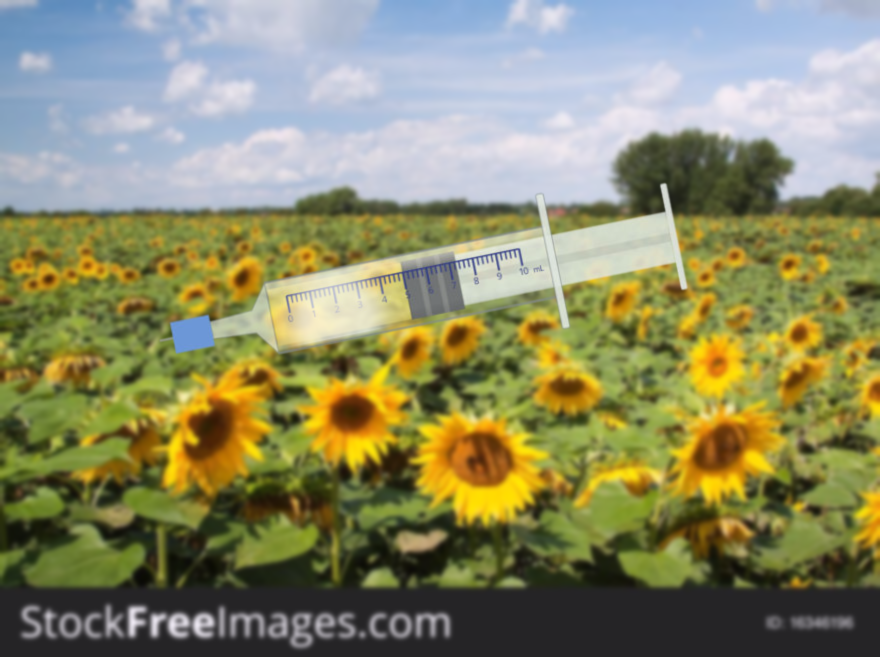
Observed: 5; mL
